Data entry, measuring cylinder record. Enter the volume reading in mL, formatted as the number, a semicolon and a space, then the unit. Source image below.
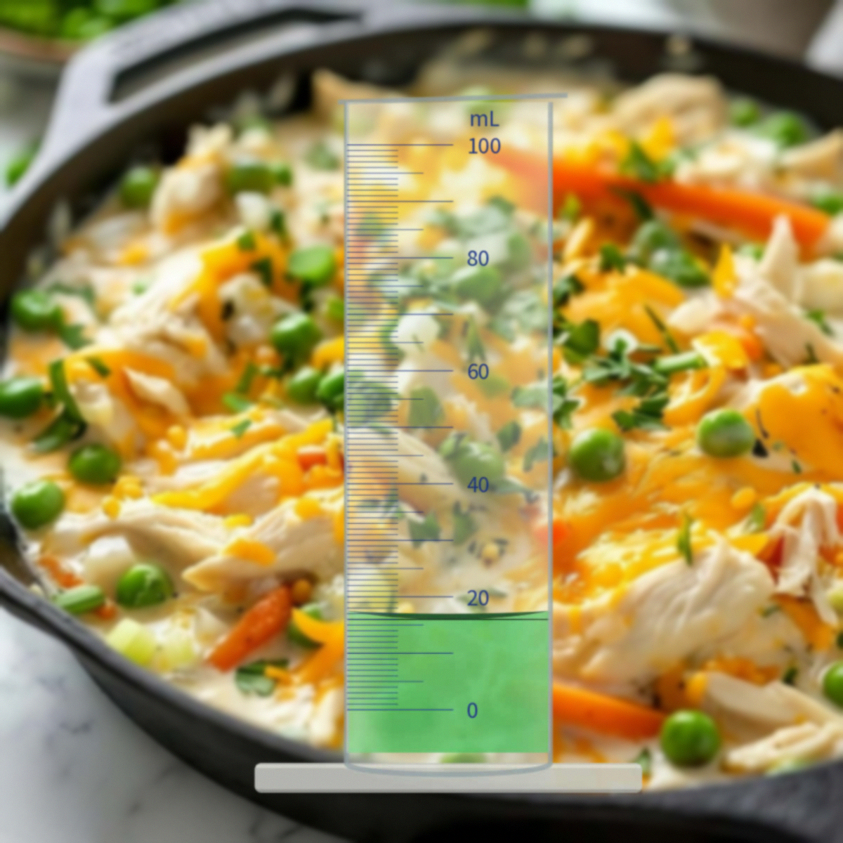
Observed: 16; mL
